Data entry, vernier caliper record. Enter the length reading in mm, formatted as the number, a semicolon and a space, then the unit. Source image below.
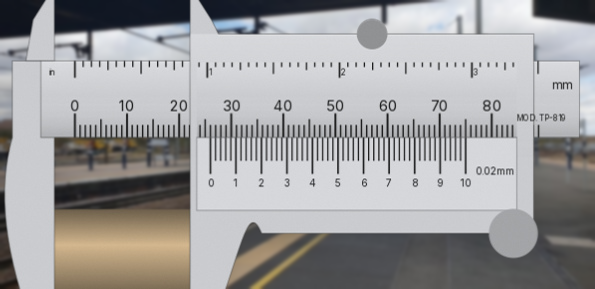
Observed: 26.0; mm
